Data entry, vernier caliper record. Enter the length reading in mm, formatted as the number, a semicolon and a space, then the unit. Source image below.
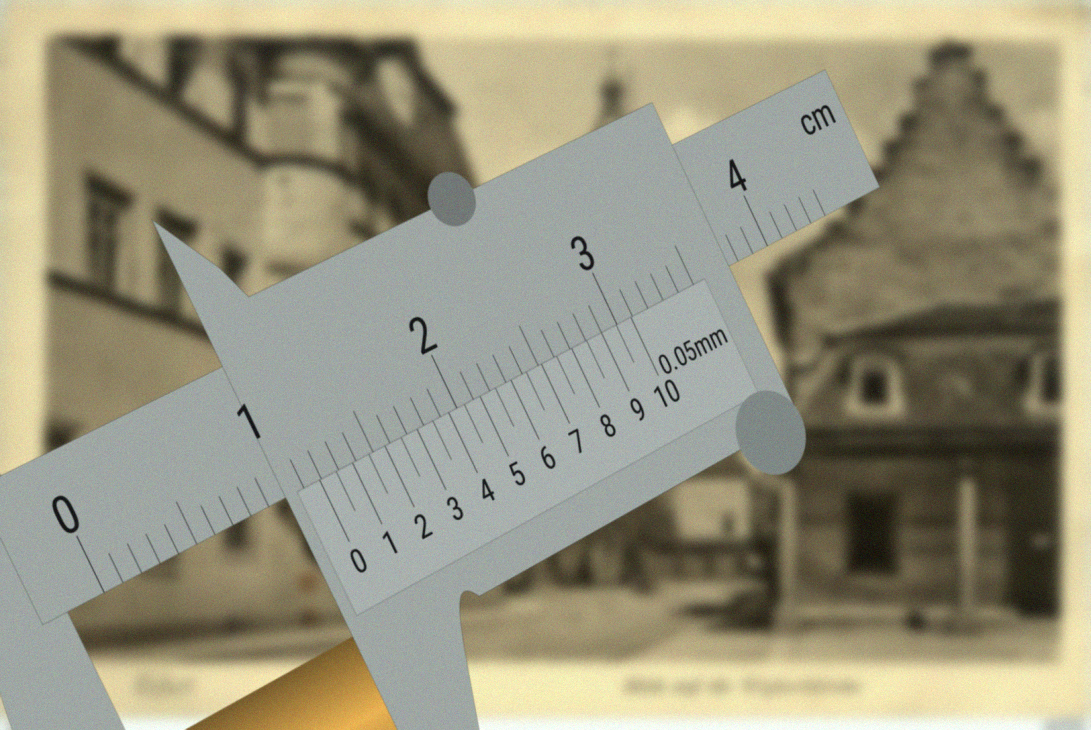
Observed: 11.9; mm
